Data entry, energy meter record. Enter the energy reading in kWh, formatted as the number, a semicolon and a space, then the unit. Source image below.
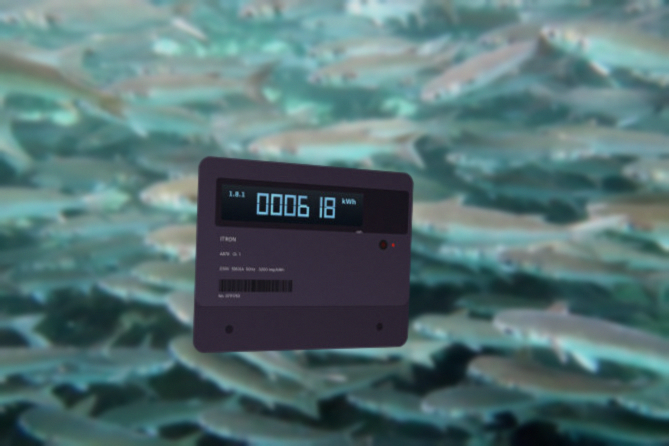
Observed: 618; kWh
